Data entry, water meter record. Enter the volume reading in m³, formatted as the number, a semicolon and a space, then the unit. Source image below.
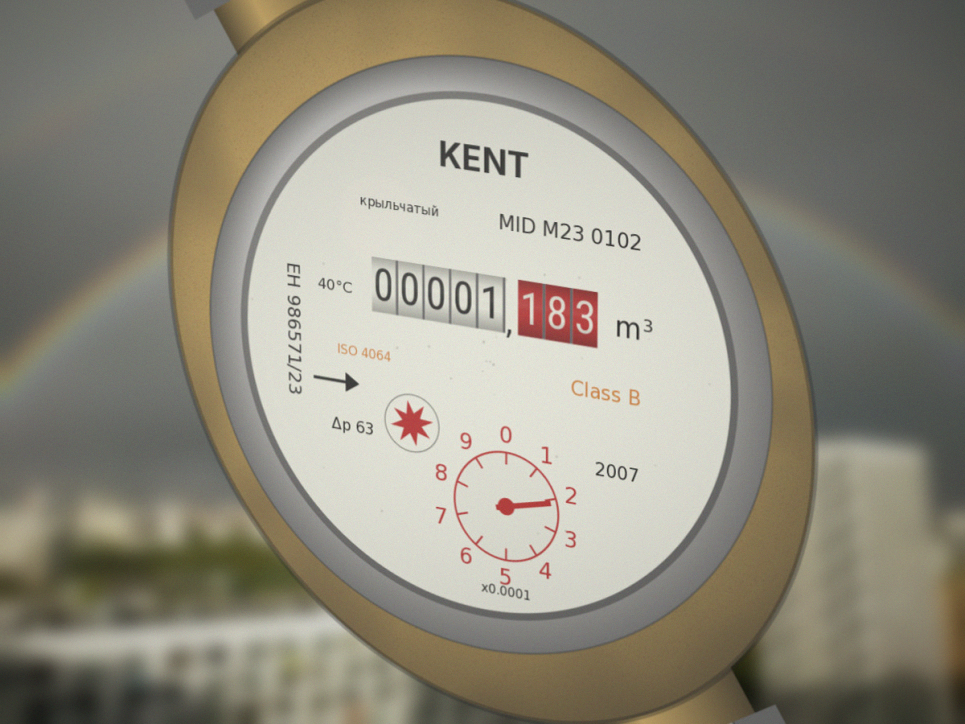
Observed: 1.1832; m³
